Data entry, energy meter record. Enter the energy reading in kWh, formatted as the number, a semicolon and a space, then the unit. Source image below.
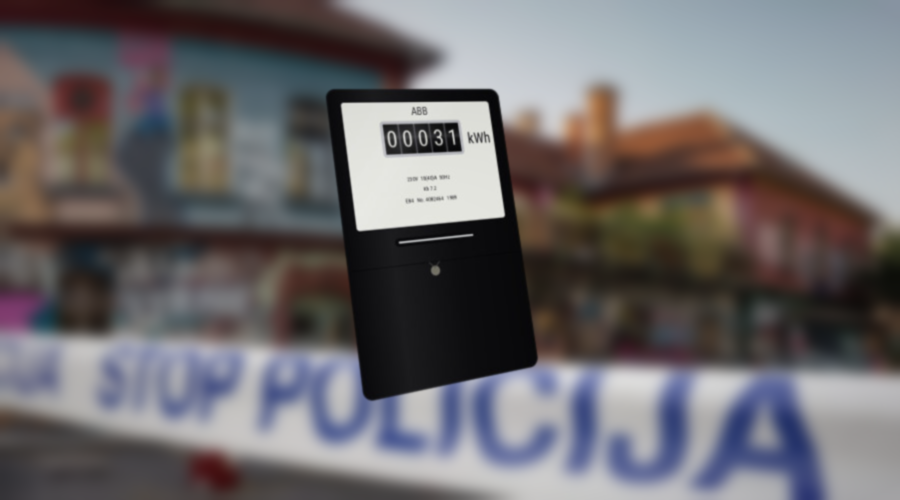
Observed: 31; kWh
